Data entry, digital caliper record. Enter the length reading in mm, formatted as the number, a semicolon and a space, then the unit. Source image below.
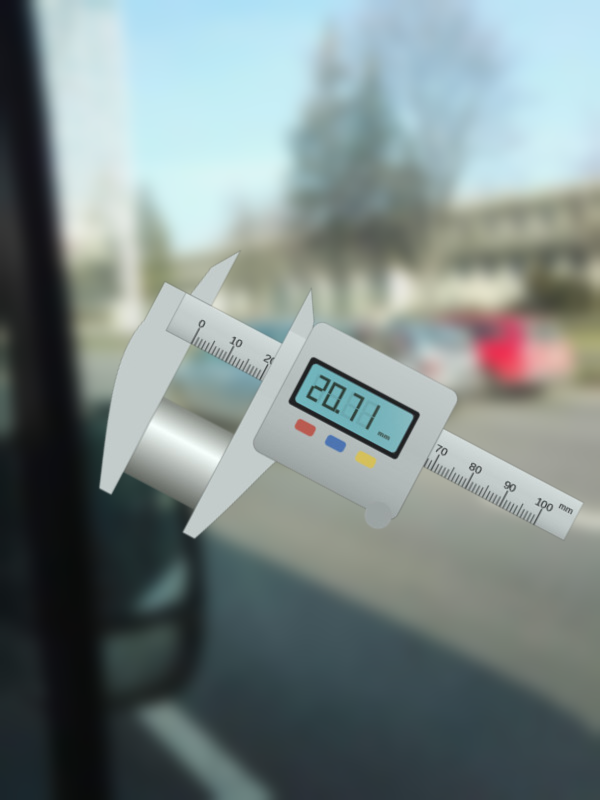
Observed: 20.71; mm
